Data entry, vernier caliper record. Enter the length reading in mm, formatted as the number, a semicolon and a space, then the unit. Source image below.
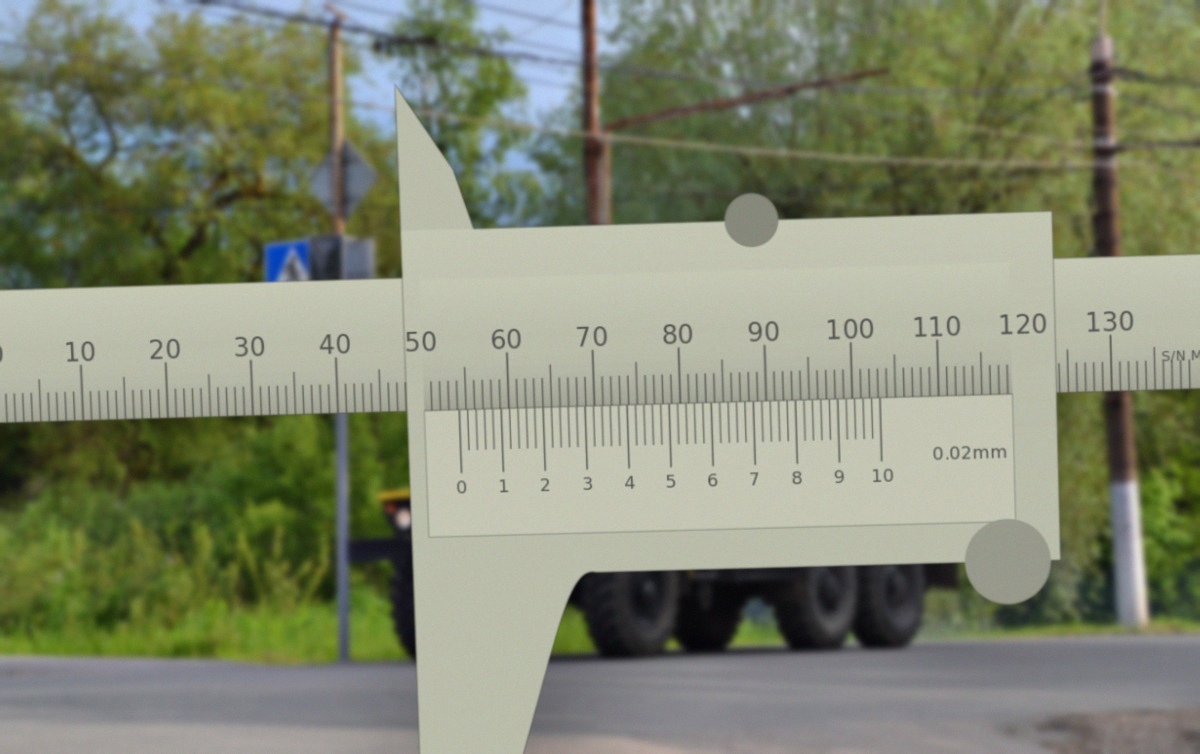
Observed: 54.2; mm
